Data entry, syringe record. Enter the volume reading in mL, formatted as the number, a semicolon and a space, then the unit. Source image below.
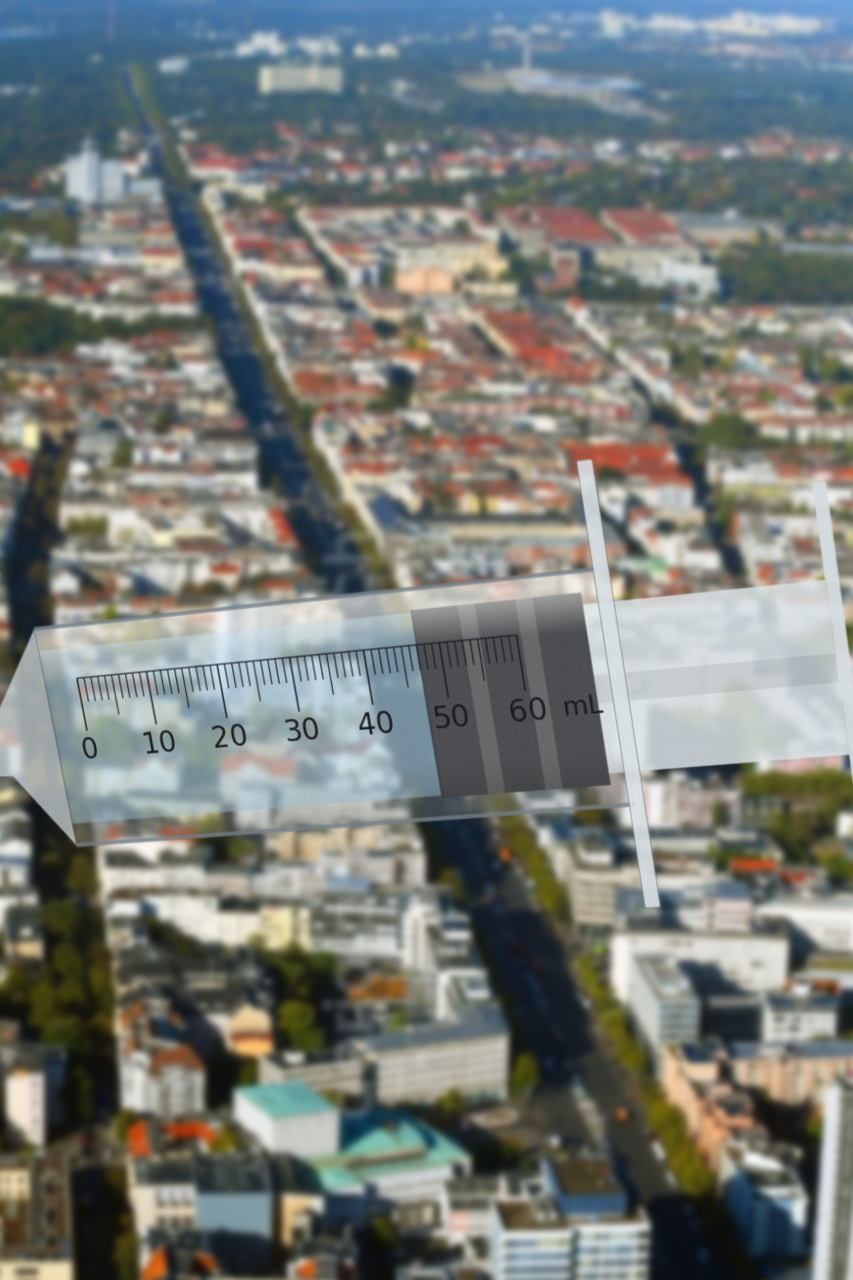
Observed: 47; mL
